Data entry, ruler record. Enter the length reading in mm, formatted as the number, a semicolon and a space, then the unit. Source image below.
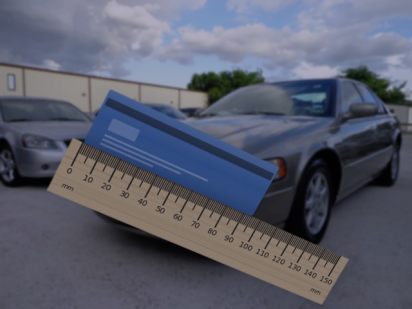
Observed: 95; mm
